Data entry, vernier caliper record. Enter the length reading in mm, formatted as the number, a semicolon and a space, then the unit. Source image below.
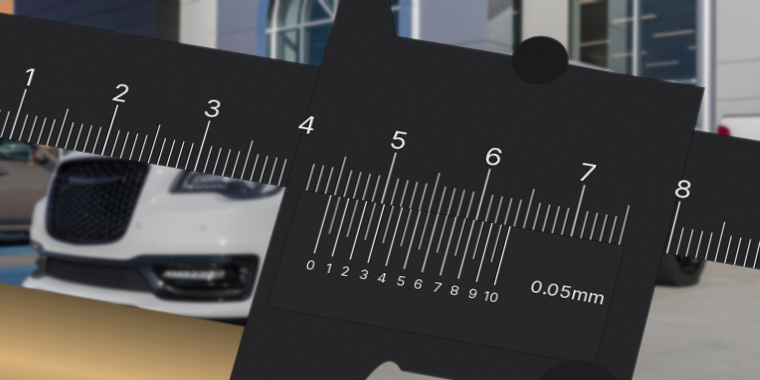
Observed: 44.6; mm
